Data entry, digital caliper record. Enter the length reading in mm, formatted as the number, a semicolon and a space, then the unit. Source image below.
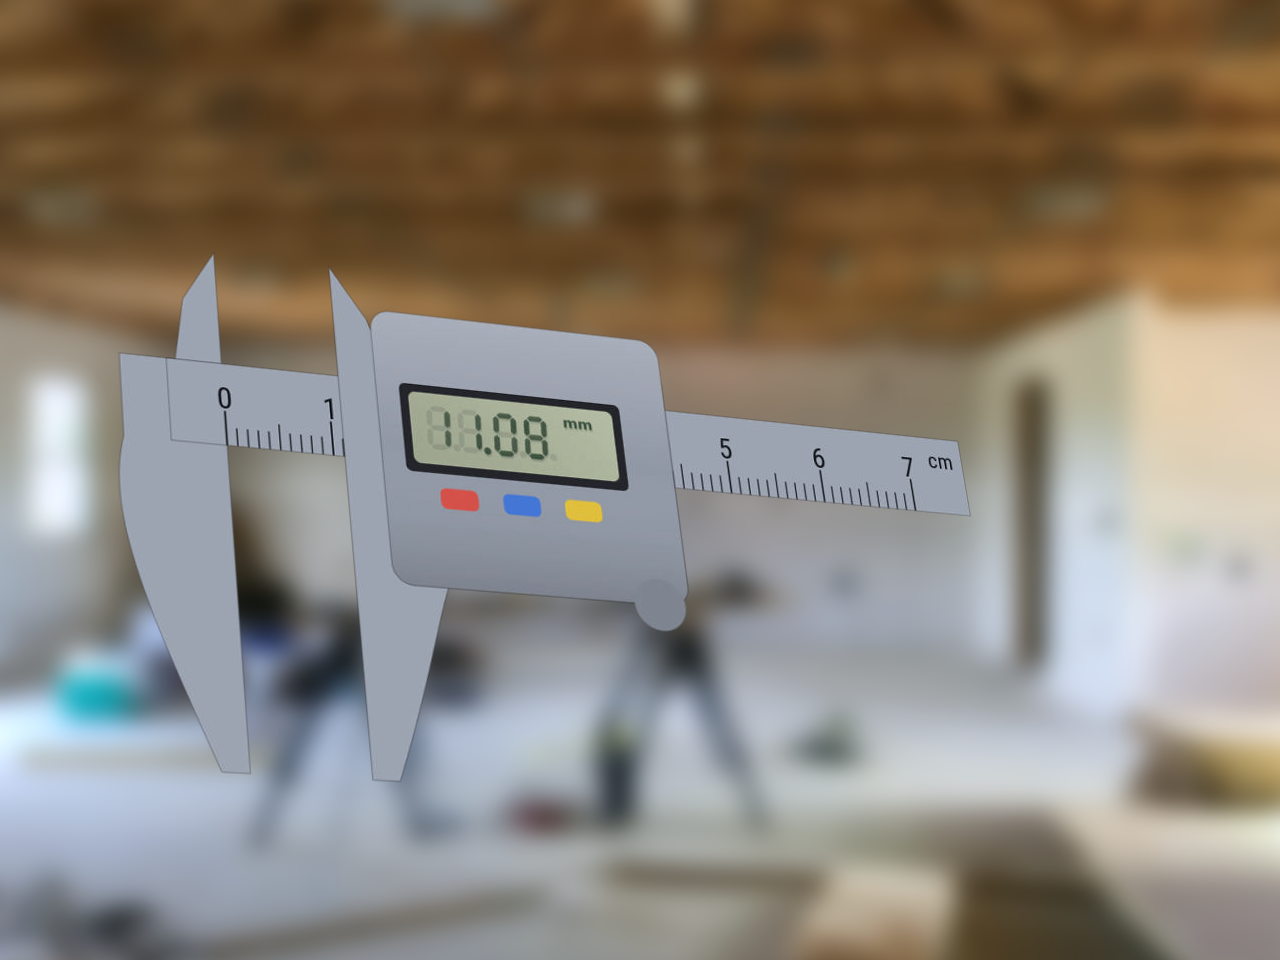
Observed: 11.08; mm
